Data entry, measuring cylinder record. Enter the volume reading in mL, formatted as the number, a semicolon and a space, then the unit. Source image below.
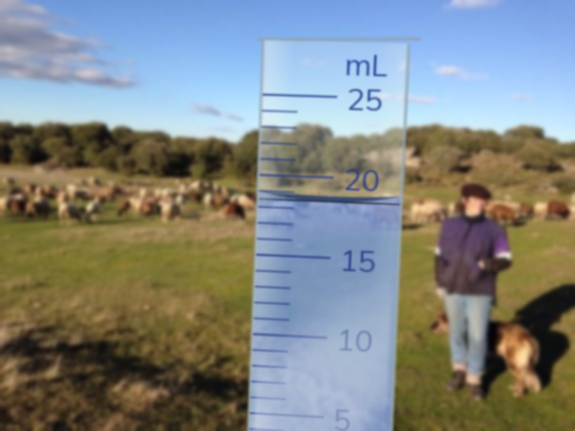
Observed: 18.5; mL
